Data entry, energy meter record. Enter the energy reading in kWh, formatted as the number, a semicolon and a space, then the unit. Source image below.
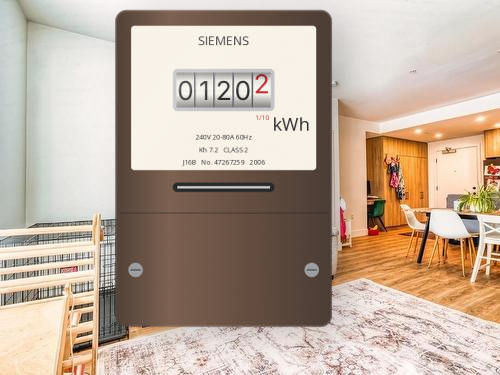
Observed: 120.2; kWh
